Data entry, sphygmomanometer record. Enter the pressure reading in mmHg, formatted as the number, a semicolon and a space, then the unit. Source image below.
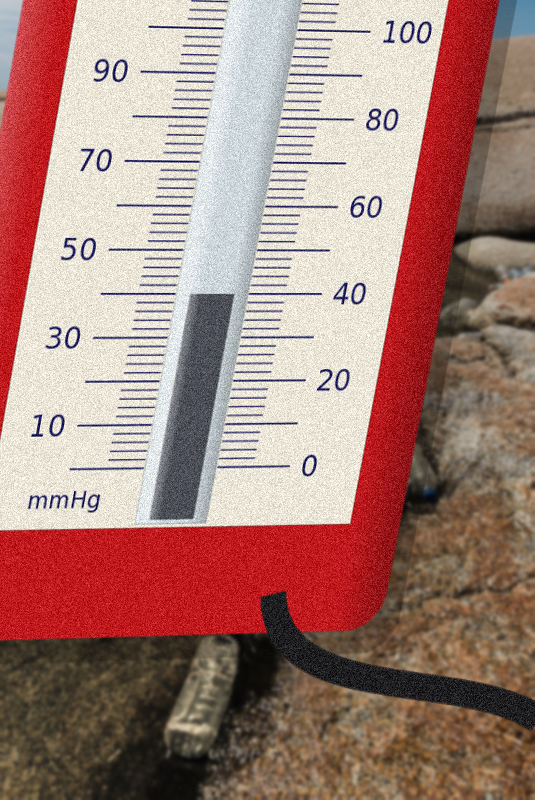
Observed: 40; mmHg
